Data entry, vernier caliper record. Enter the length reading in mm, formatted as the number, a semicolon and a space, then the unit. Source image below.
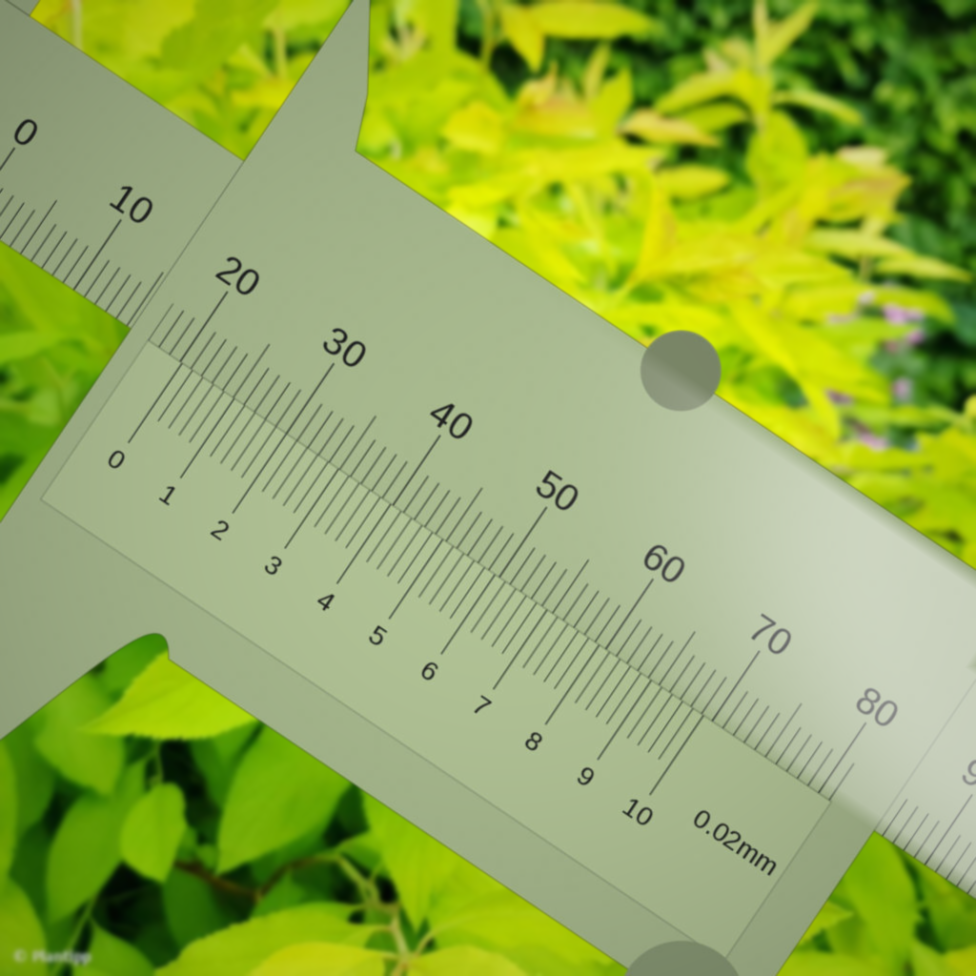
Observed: 20.2; mm
